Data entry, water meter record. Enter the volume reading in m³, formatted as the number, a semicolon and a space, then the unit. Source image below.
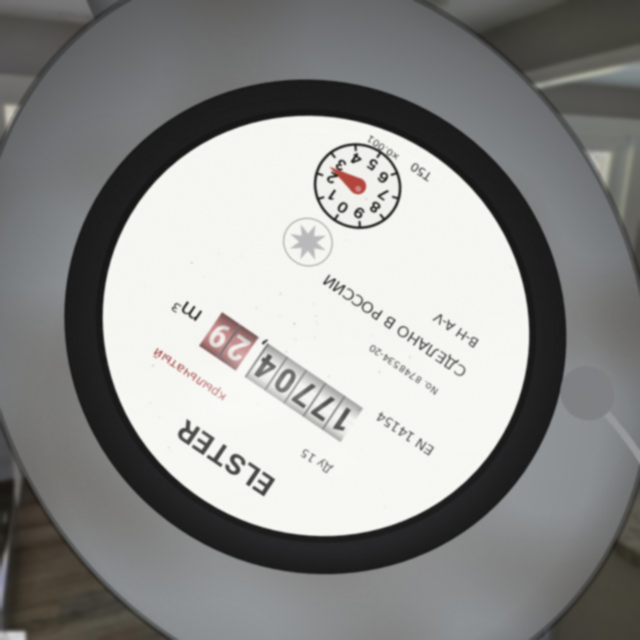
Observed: 17704.292; m³
